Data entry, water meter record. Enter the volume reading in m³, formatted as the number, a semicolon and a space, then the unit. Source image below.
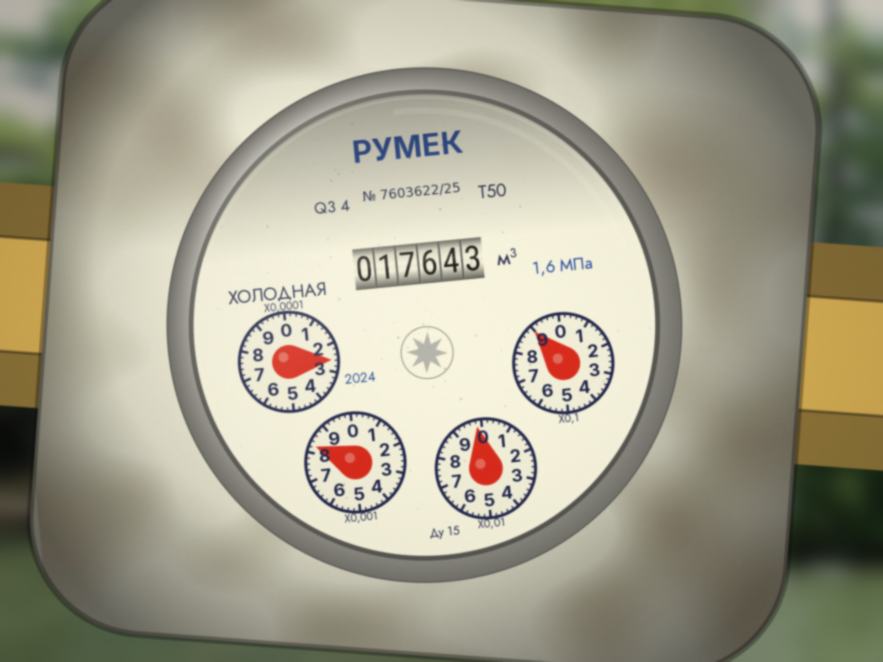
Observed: 17643.8982; m³
